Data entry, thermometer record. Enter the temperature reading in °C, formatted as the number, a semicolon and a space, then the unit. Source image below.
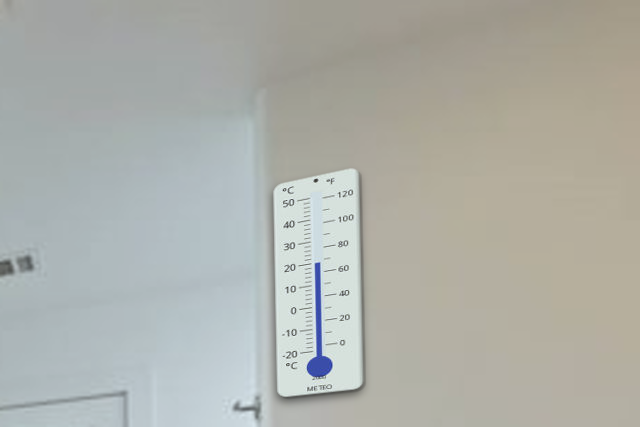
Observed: 20; °C
